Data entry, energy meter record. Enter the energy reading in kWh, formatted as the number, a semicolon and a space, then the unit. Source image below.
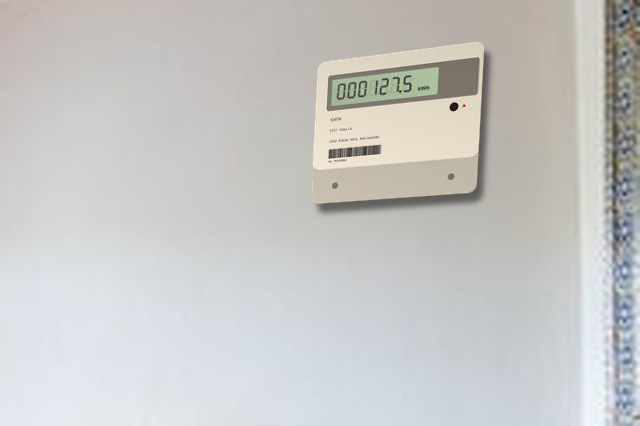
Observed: 127.5; kWh
